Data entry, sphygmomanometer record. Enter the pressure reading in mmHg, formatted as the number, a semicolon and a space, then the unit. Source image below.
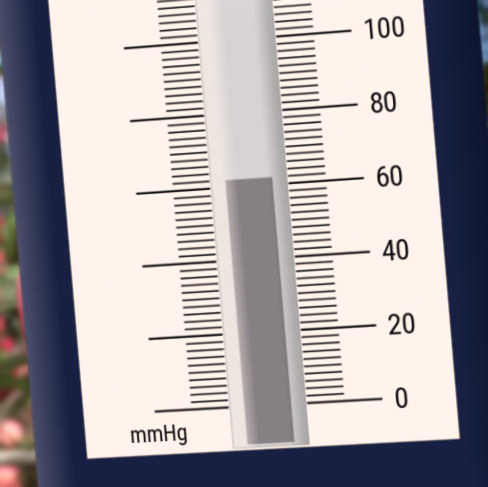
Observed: 62; mmHg
